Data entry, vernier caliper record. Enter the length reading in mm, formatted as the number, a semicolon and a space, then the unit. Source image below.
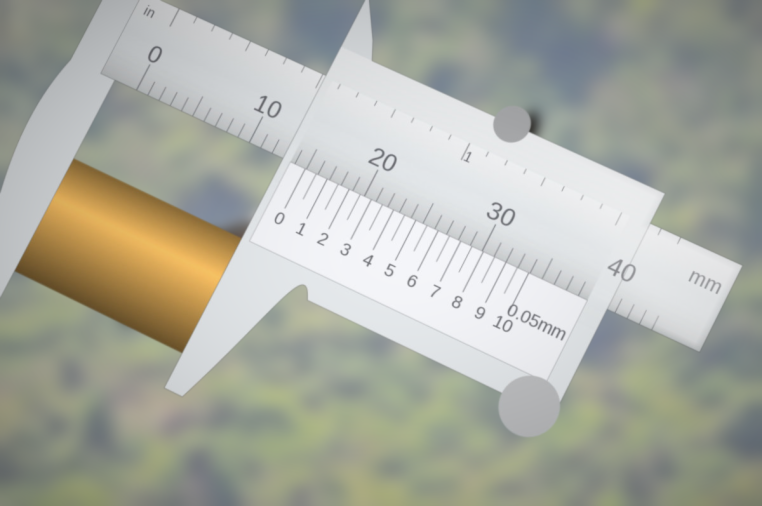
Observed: 14.9; mm
